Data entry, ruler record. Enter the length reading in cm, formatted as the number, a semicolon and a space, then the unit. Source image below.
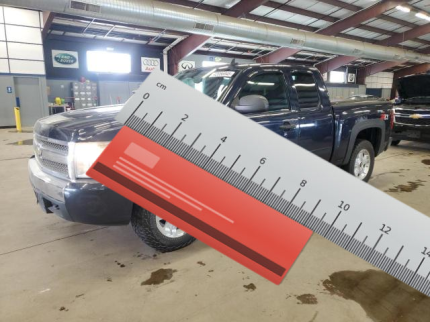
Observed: 9.5; cm
